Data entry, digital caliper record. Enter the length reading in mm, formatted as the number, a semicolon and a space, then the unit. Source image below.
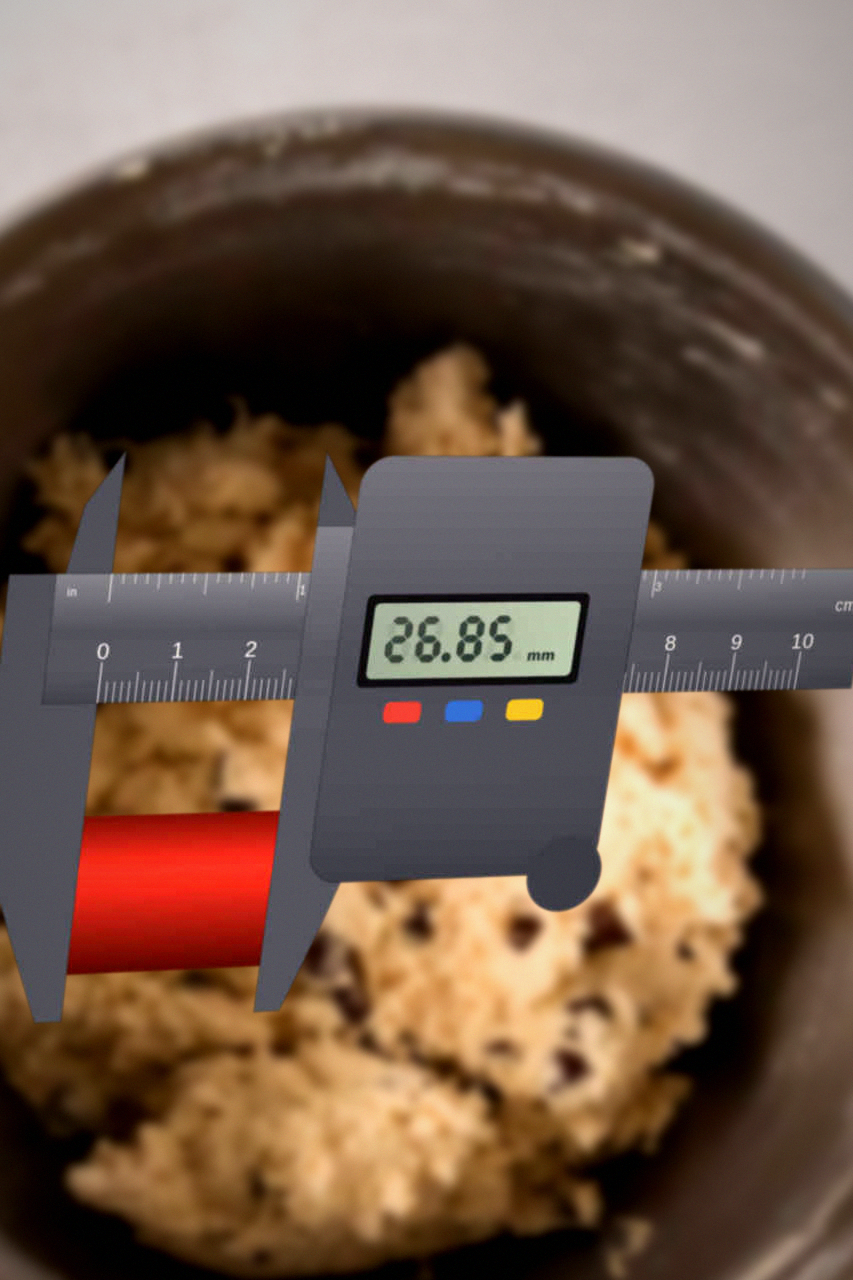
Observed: 26.85; mm
